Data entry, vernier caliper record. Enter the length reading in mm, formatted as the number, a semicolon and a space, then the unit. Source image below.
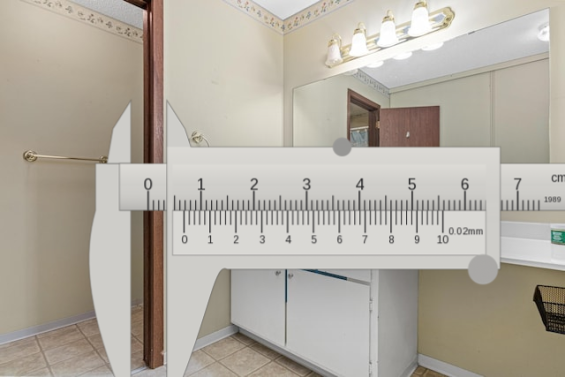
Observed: 6.8; mm
